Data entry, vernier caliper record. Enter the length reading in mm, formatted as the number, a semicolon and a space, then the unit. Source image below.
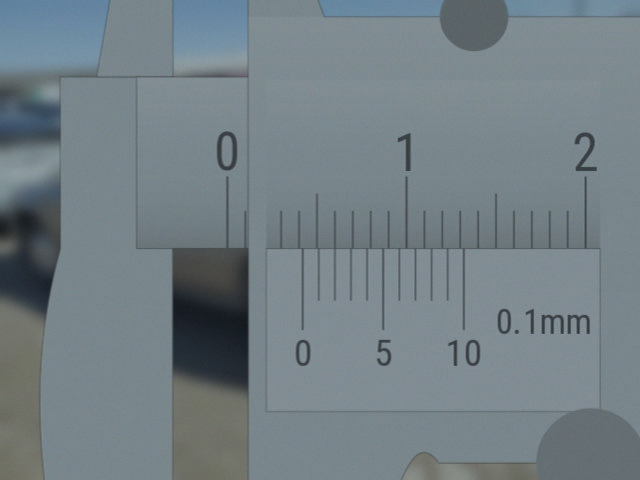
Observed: 4.2; mm
